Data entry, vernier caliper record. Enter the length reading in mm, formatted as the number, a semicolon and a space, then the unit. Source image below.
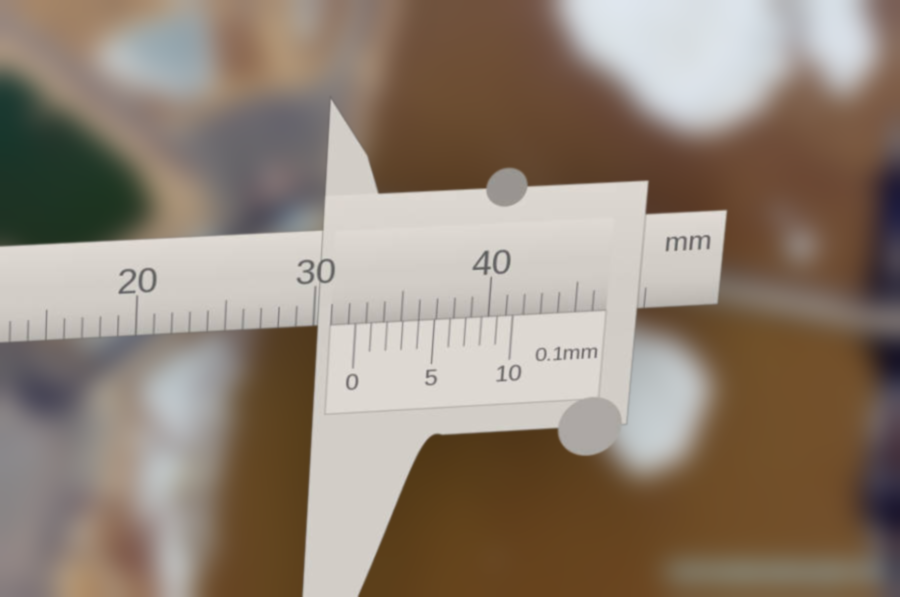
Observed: 32.4; mm
